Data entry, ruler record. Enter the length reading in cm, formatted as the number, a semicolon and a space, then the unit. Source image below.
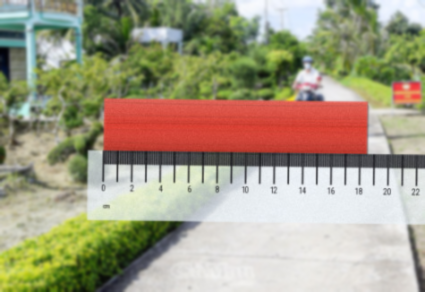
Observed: 18.5; cm
